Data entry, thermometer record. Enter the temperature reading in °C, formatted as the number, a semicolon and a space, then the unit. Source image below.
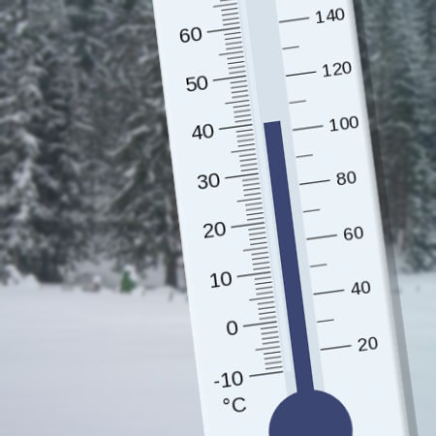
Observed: 40; °C
